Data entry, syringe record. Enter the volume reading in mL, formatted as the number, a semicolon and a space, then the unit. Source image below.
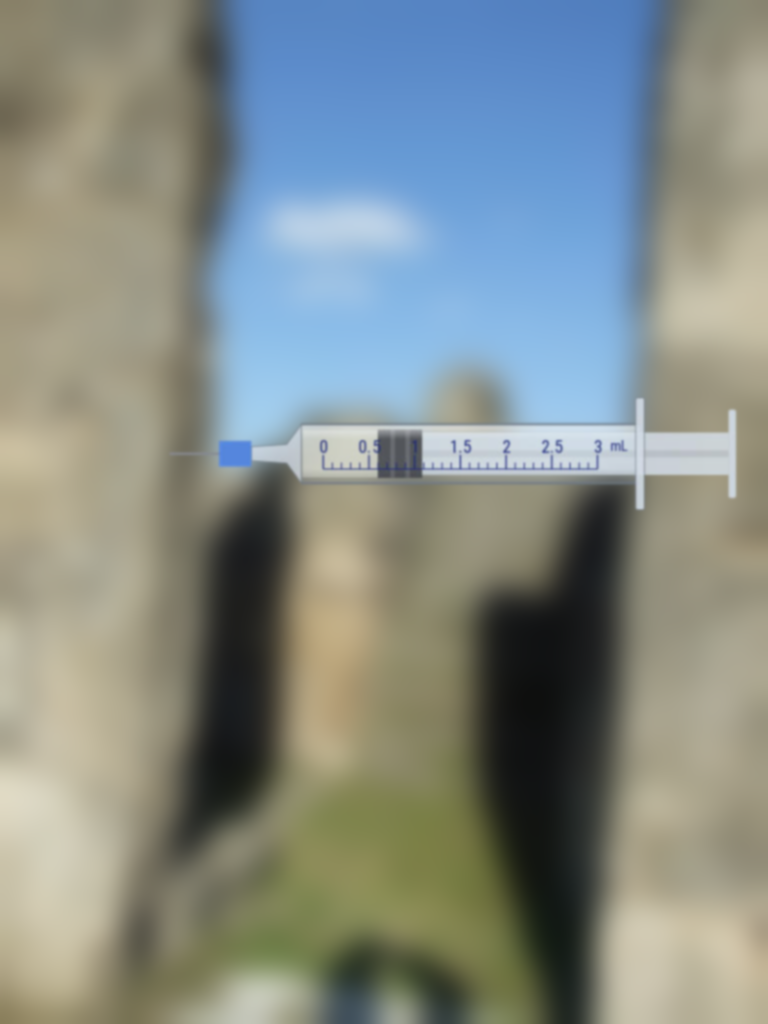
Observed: 0.6; mL
